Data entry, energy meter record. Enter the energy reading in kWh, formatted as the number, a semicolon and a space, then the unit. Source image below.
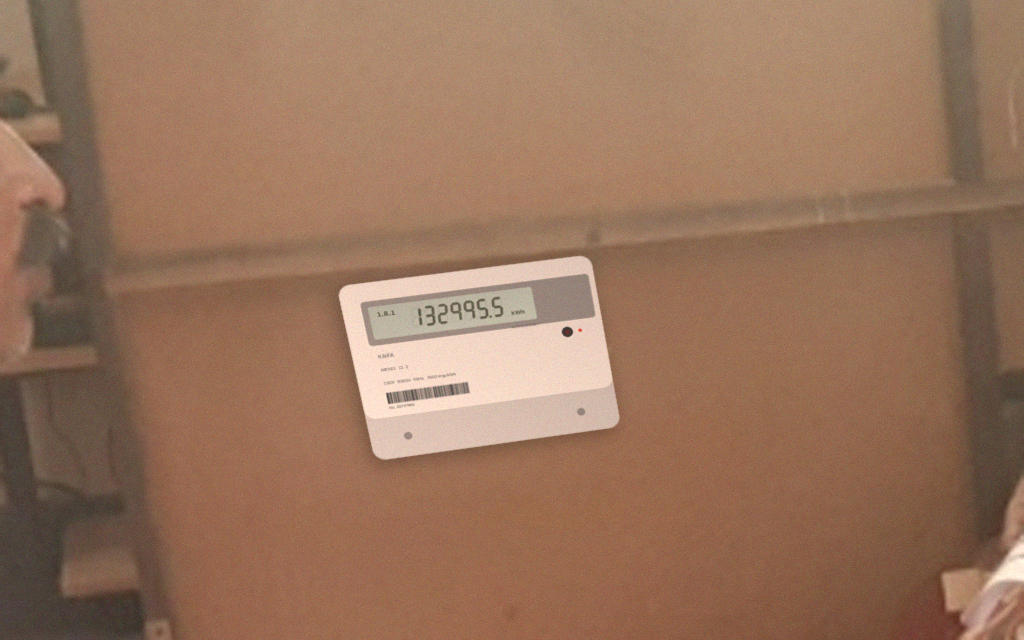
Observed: 132995.5; kWh
